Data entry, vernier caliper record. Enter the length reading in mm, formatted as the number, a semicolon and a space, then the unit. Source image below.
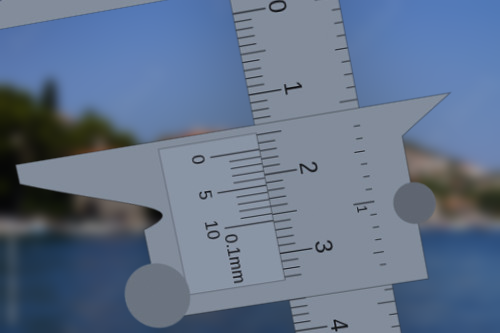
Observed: 16.8; mm
